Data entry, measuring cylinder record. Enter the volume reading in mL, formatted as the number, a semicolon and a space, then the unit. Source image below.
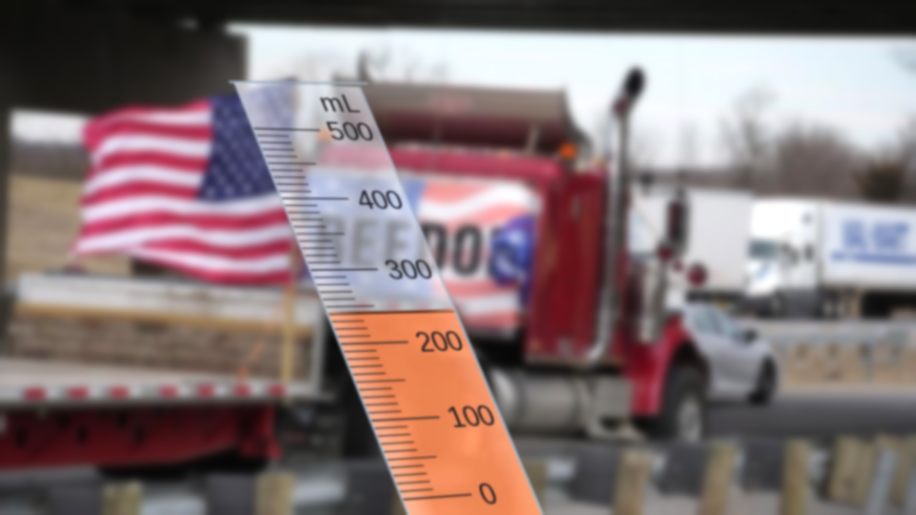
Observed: 240; mL
